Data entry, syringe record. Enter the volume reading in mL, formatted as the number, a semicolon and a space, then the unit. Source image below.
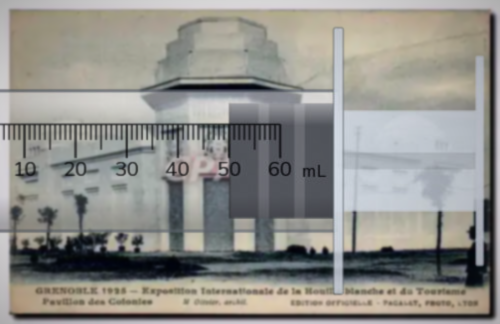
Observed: 50; mL
